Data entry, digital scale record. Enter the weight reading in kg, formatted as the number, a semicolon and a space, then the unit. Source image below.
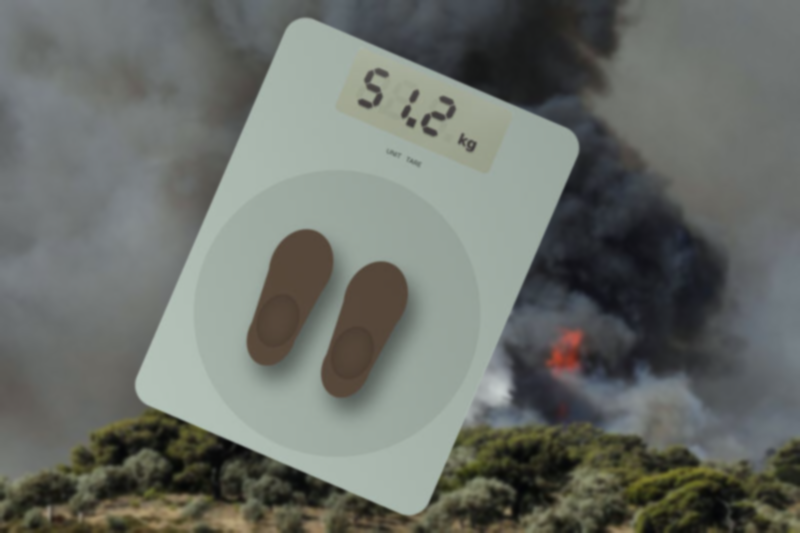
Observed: 51.2; kg
